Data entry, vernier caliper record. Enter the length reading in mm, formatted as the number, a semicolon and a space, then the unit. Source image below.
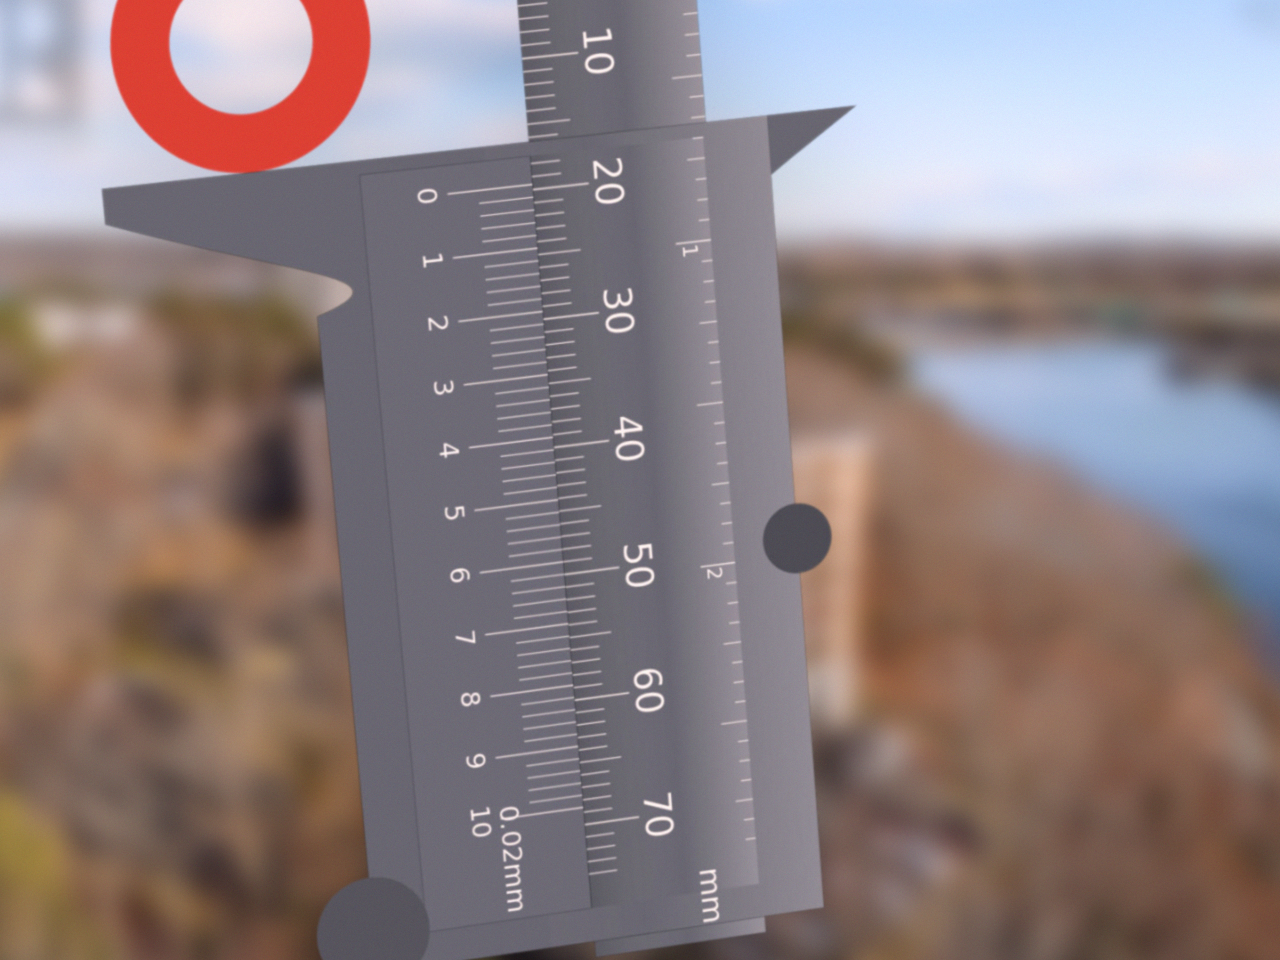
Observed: 19.6; mm
